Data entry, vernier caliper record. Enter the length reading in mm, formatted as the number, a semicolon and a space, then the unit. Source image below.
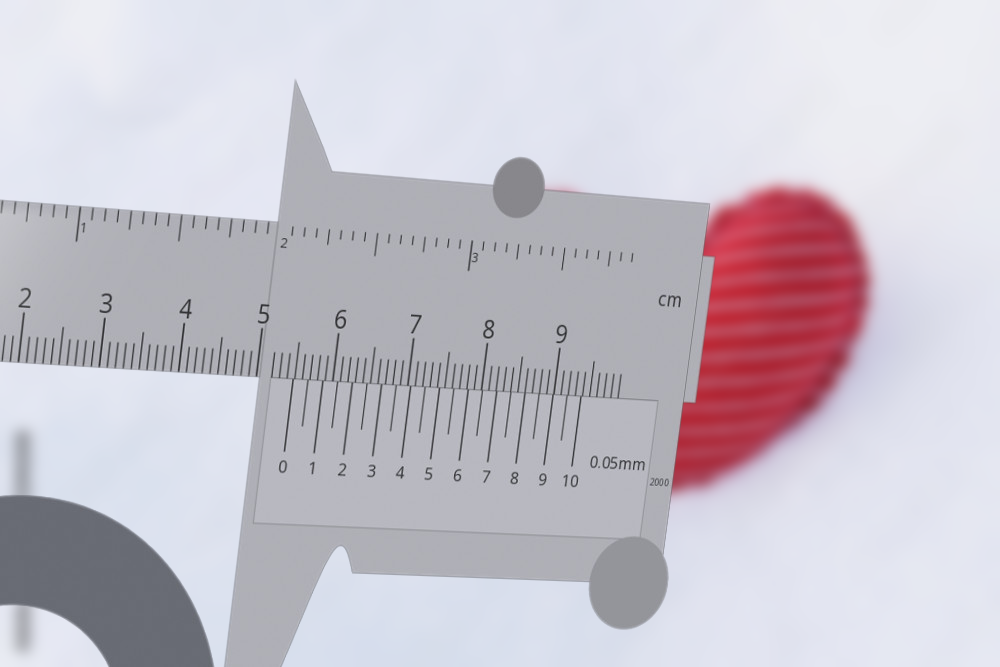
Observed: 54.8; mm
